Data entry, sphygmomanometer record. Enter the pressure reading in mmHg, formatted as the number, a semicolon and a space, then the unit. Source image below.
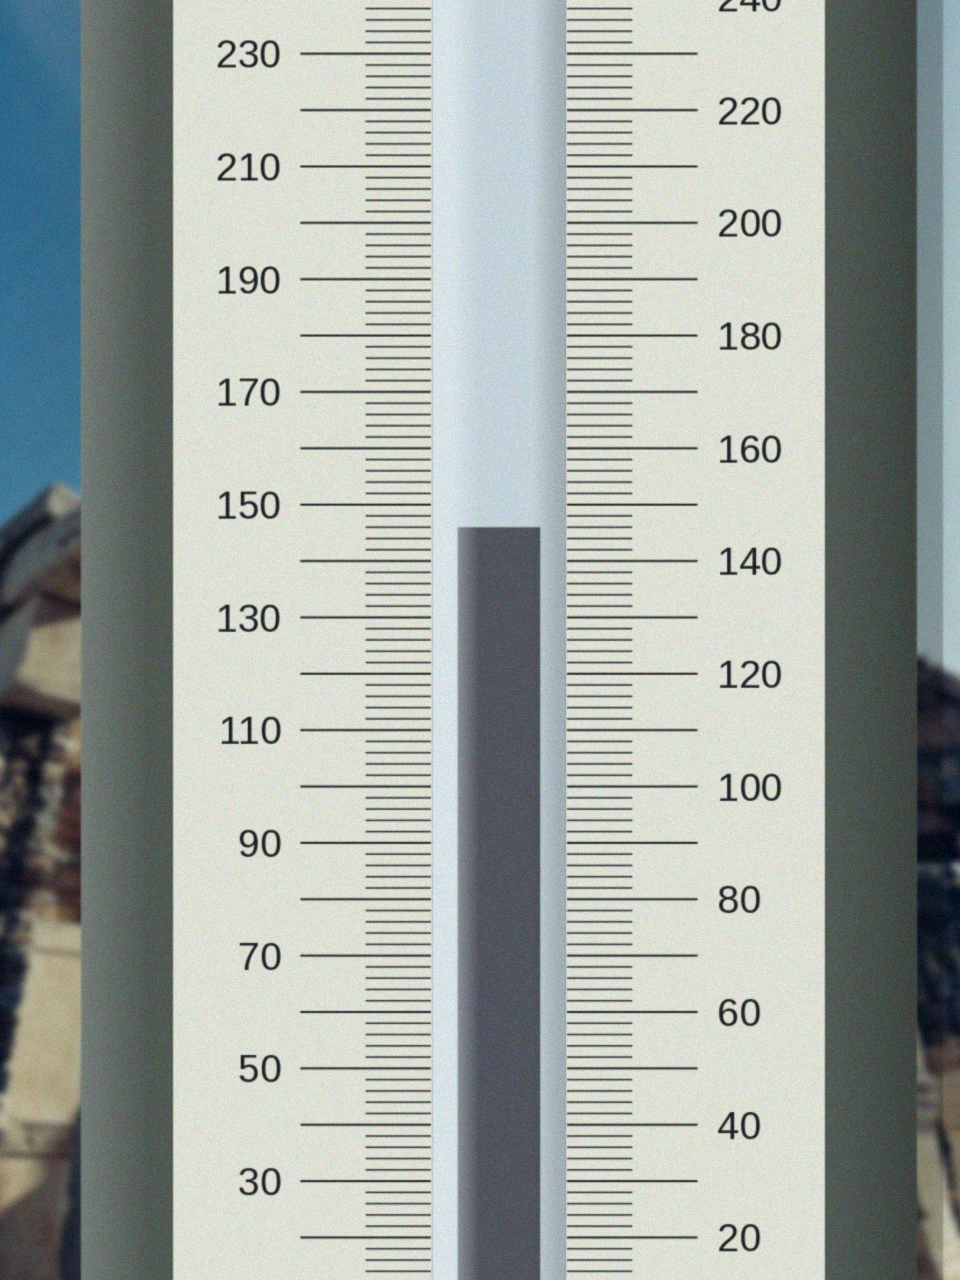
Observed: 146; mmHg
